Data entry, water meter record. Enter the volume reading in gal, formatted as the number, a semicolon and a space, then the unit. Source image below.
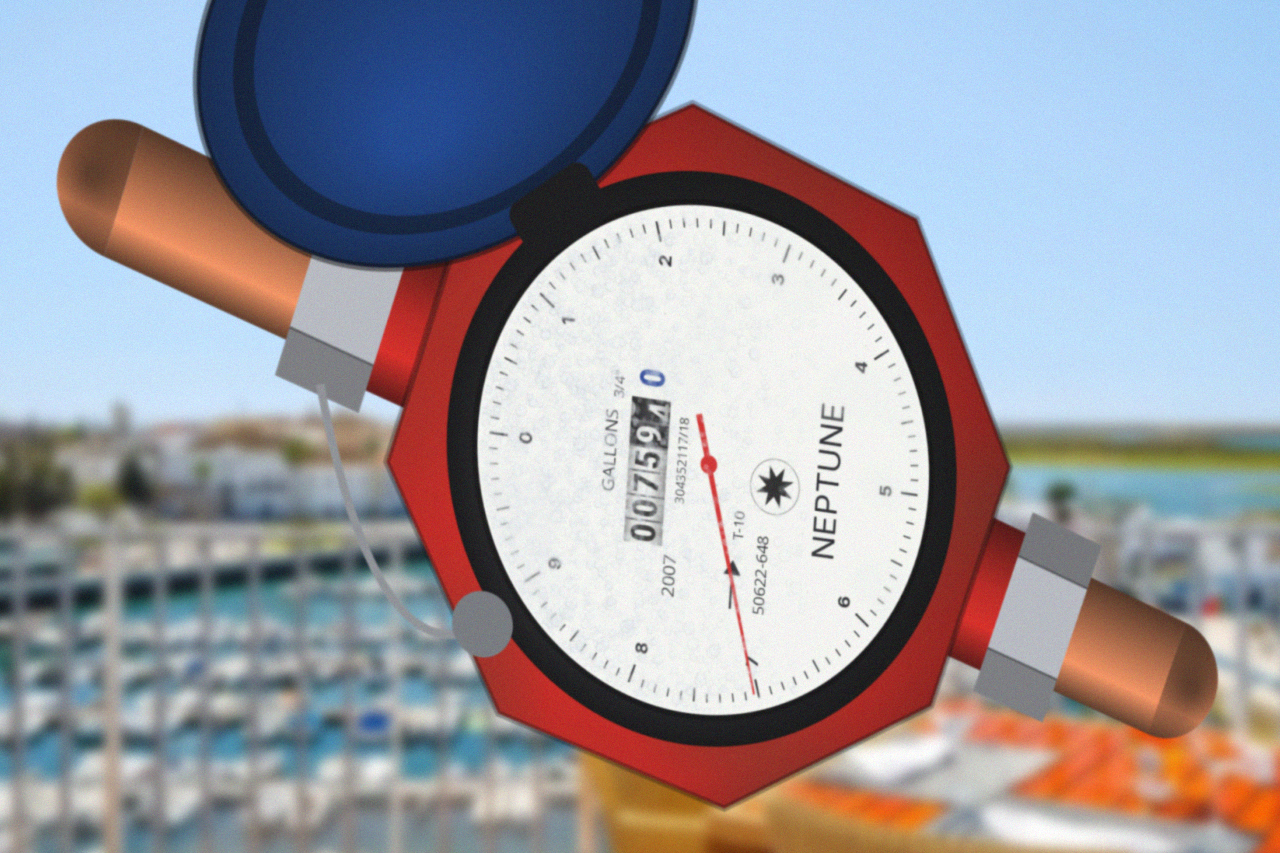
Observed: 75937.0; gal
